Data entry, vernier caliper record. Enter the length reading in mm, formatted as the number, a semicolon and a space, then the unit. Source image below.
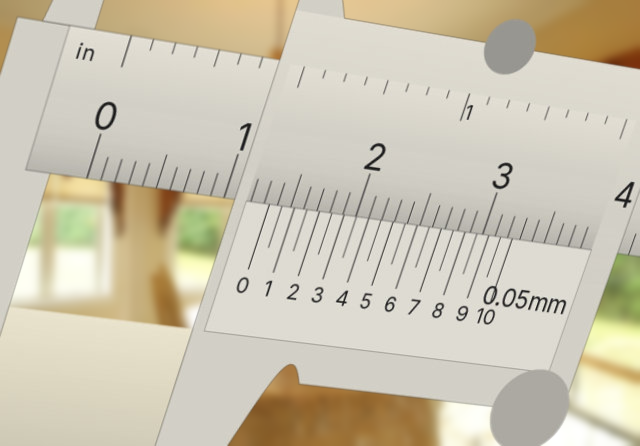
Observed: 13.4; mm
